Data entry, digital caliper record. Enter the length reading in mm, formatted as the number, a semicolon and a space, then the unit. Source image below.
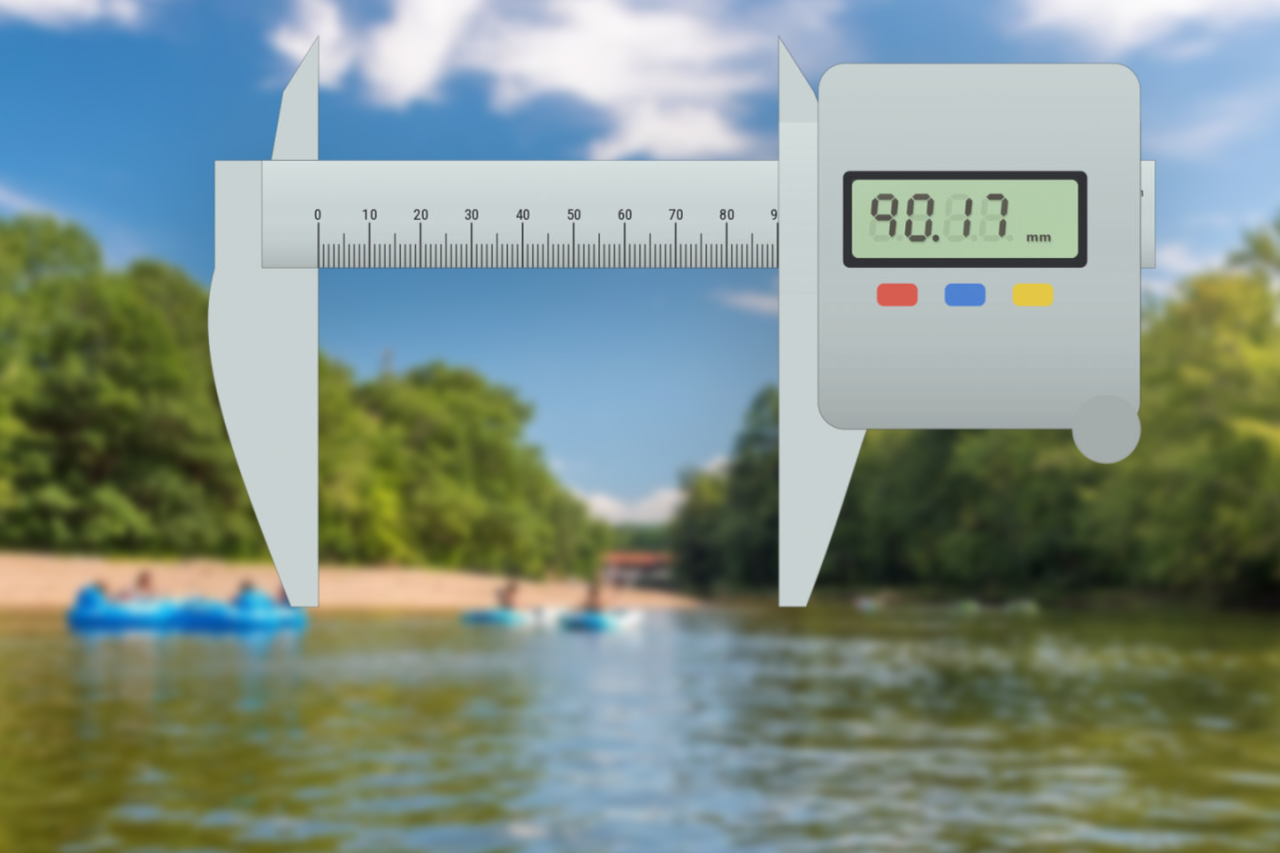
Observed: 90.17; mm
